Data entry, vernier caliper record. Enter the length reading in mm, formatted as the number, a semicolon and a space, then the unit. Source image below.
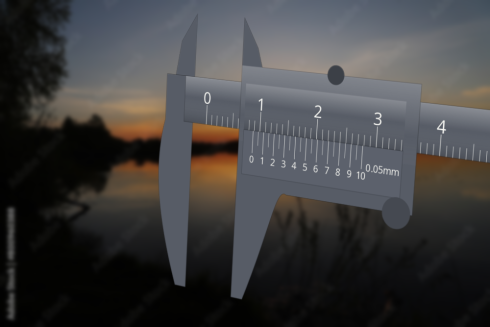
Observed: 8.8; mm
